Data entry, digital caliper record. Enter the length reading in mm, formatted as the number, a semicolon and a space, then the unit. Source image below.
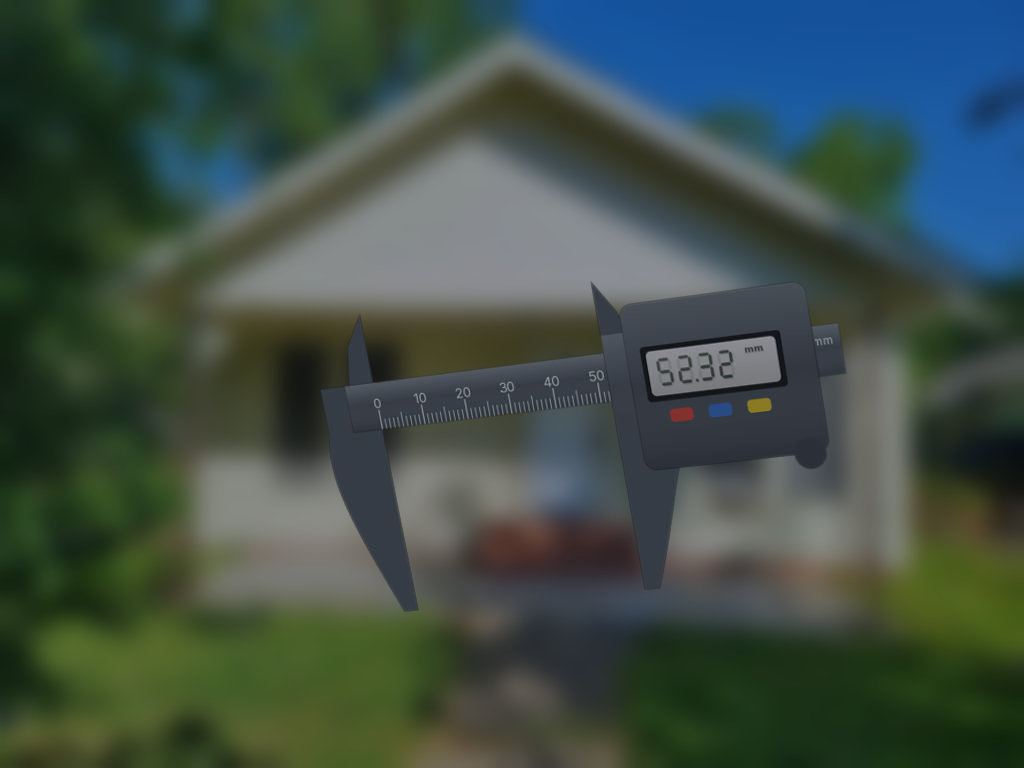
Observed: 52.32; mm
